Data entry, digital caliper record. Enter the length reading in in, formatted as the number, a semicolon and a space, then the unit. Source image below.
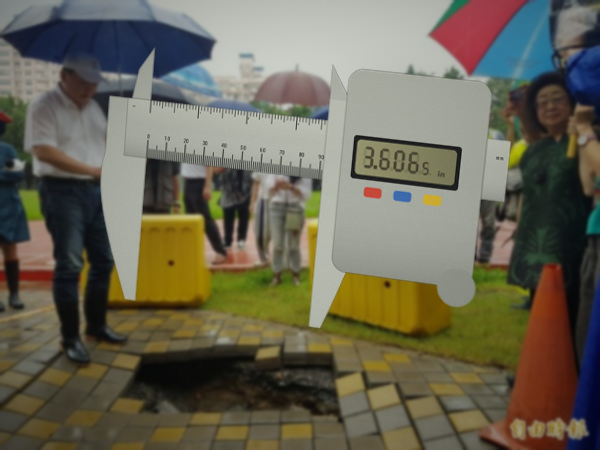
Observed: 3.6065; in
